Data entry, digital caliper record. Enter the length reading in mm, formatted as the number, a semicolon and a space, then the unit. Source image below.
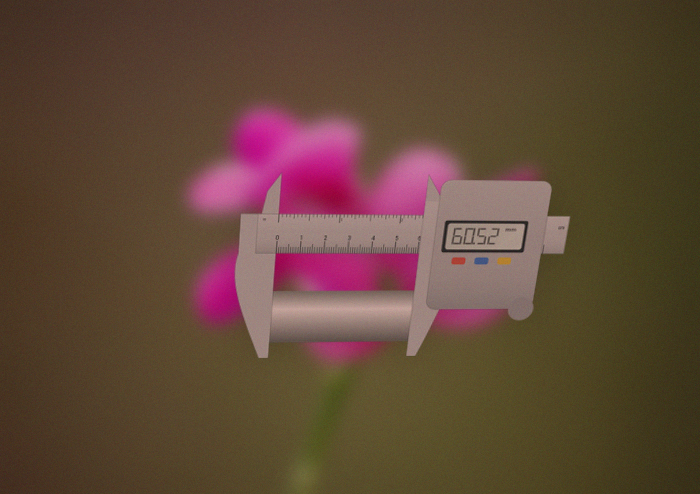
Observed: 60.52; mm
